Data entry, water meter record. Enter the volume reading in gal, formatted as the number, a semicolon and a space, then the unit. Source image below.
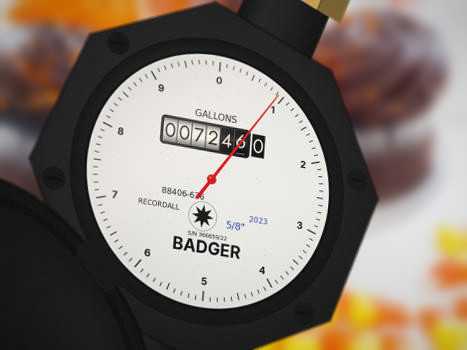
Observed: 72460.9; gal
